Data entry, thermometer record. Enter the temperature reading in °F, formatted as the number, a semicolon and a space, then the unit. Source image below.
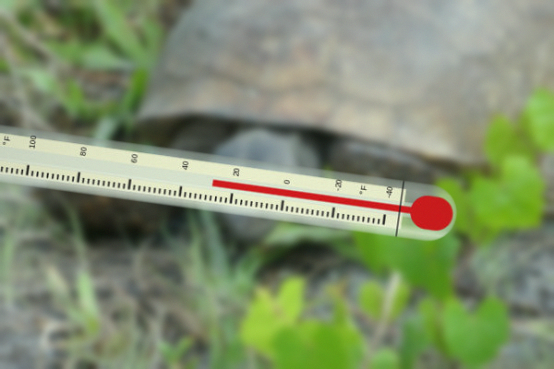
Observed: 28; °F
